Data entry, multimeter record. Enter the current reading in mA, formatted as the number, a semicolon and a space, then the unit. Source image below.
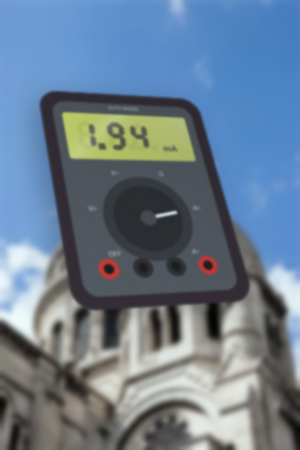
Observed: 1.94; mA
